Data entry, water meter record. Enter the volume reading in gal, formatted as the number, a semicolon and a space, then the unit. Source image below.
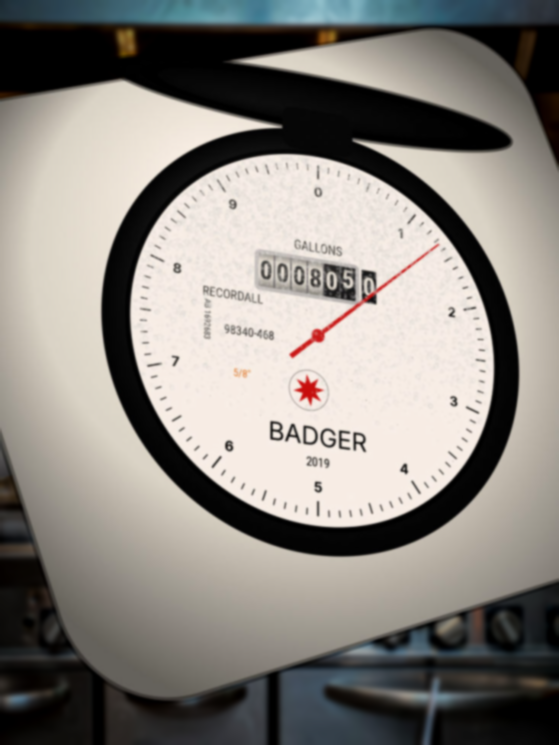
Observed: 8051.3; gal
